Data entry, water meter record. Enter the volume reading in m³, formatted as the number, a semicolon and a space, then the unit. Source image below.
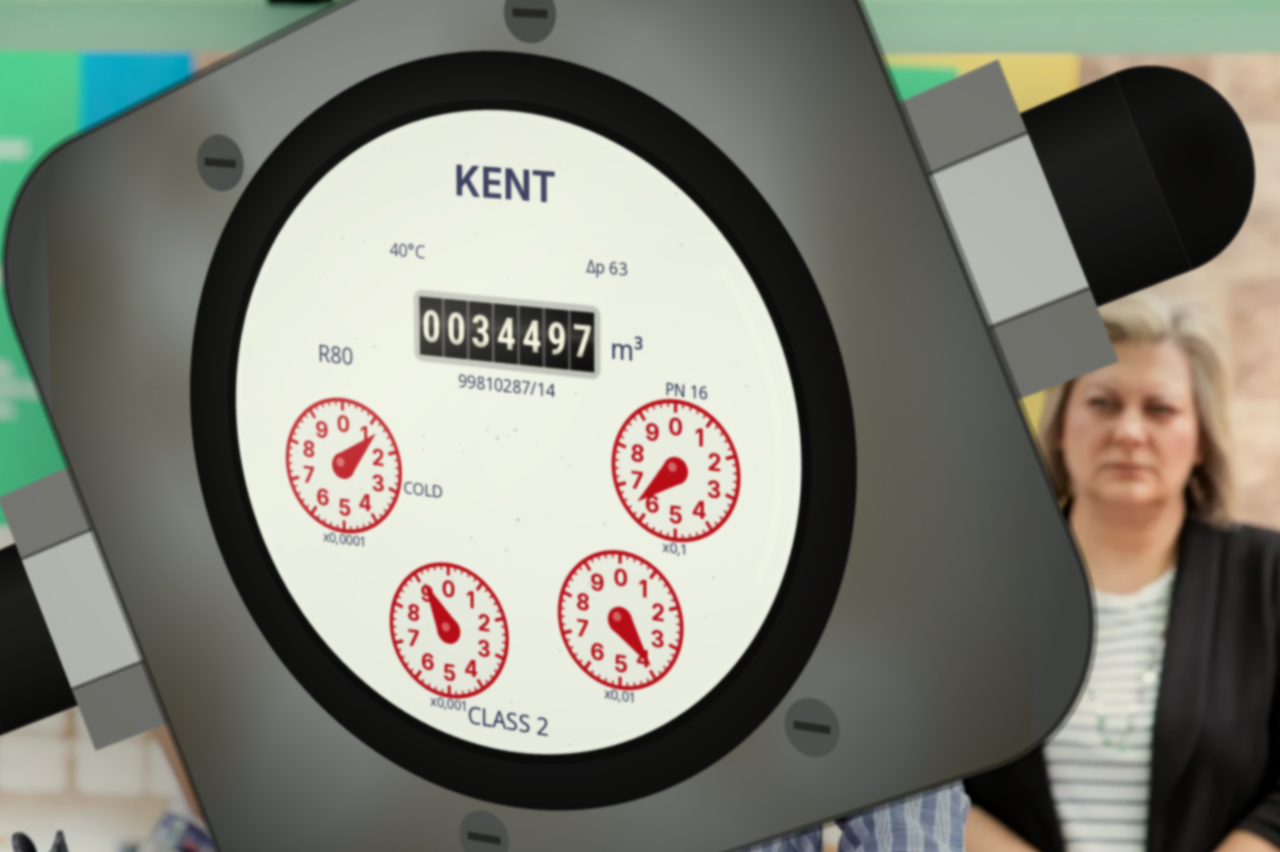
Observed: 34497.6391; m³
